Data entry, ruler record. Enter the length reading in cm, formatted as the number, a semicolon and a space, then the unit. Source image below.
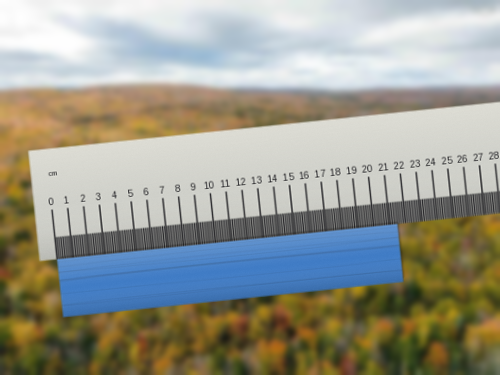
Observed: 21.5; cm
